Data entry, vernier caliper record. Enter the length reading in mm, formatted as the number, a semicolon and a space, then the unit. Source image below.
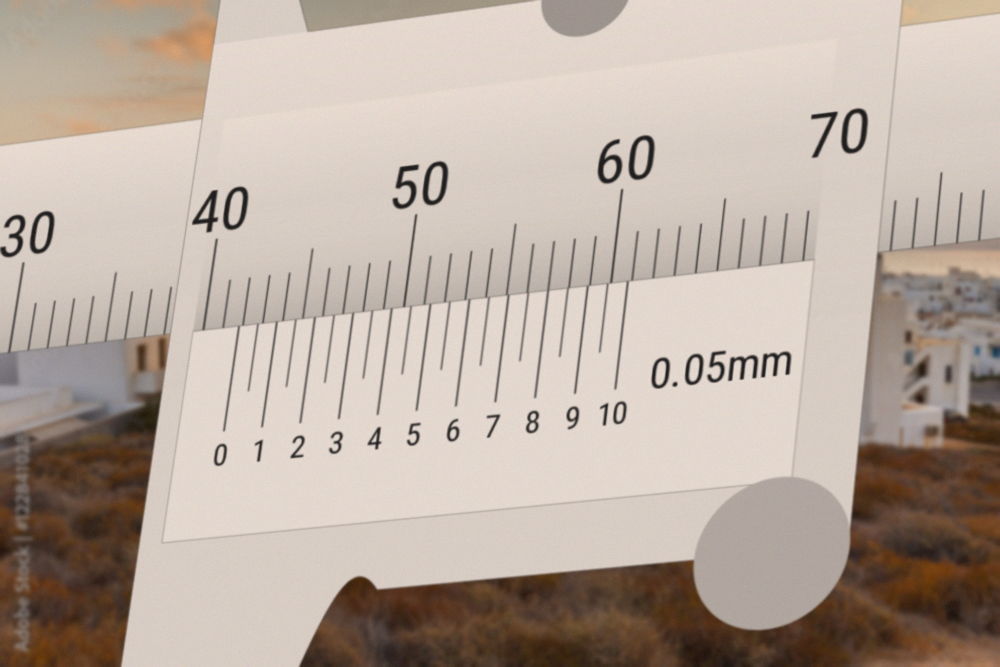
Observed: 41.8; mm
